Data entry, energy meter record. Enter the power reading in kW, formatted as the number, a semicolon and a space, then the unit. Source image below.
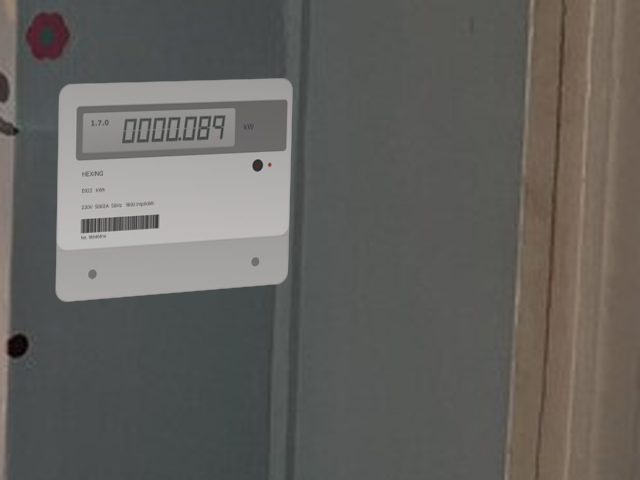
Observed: 0.089; kW
